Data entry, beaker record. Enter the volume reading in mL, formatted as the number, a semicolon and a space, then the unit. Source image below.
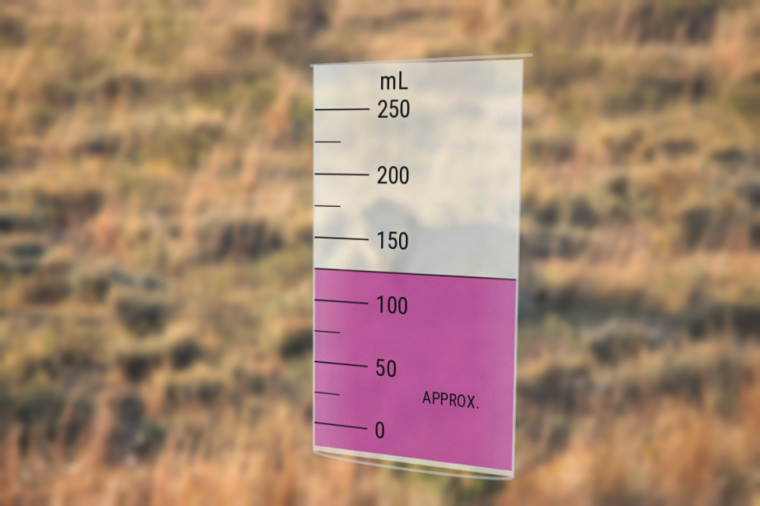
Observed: 125; mL
